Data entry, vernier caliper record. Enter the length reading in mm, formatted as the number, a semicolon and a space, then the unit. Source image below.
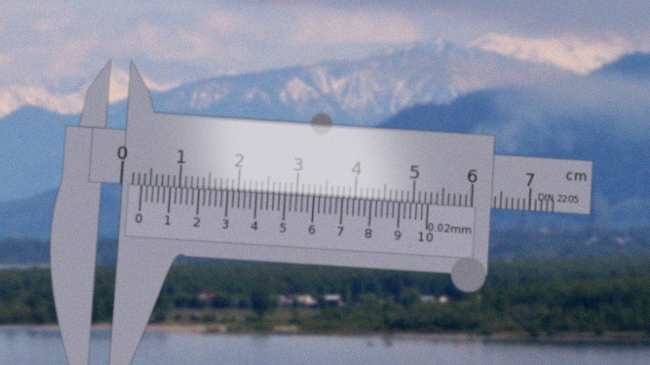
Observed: 3.5; mm
